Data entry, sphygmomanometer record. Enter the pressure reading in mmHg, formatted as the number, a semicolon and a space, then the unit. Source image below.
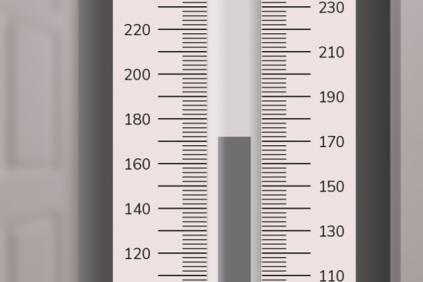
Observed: 172; mmHg
